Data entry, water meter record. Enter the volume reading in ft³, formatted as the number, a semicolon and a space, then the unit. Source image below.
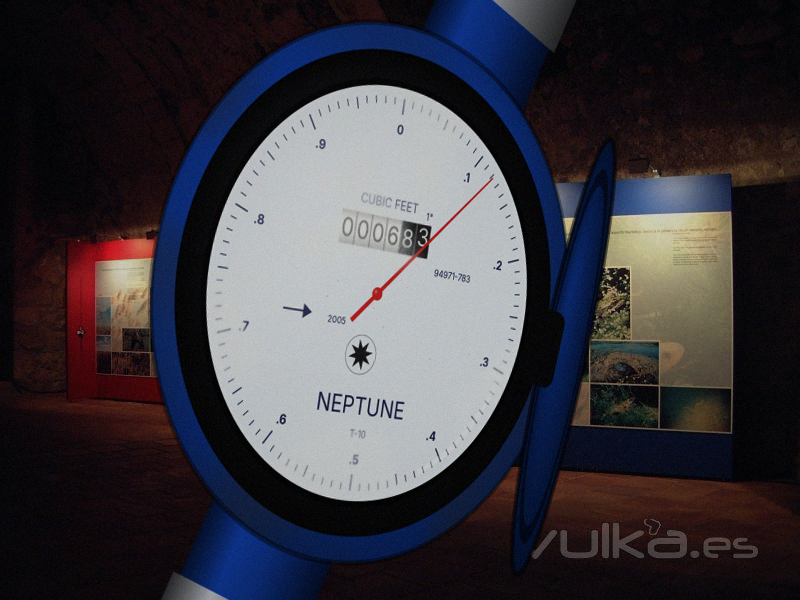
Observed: 683.12; ft³
